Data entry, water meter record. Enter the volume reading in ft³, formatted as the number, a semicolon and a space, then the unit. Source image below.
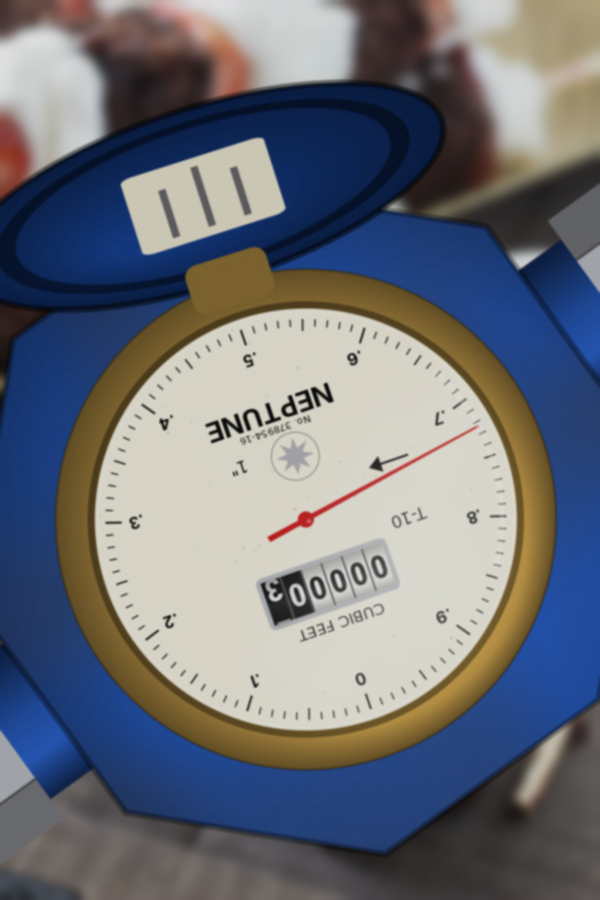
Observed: 2.72; ft³
